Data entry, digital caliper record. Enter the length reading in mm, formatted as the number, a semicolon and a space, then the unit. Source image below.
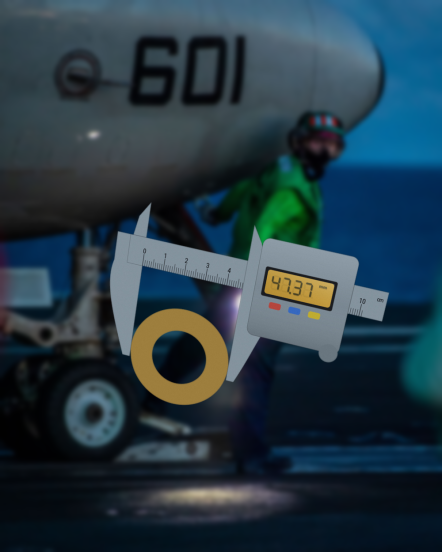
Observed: 47.37; mm
